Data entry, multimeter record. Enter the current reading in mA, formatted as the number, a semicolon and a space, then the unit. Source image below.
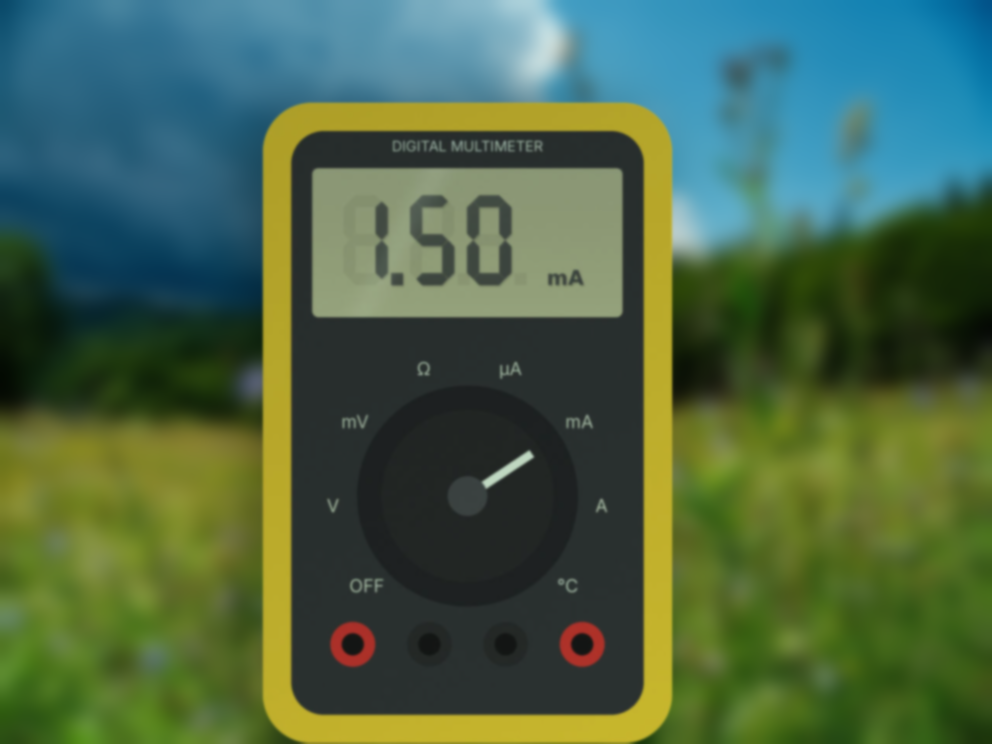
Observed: 1.50; mA
